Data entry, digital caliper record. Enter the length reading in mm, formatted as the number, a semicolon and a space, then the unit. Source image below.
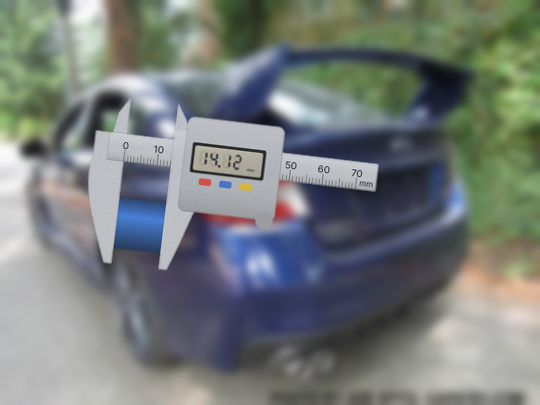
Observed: 14.12; mm
